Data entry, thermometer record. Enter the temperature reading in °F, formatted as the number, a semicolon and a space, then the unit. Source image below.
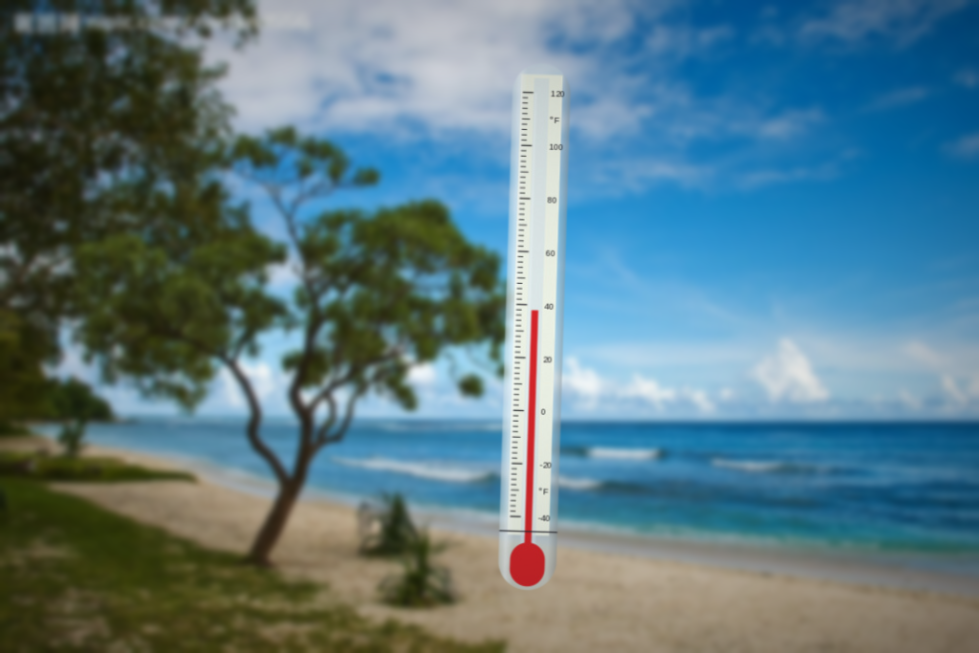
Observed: 38; °F
